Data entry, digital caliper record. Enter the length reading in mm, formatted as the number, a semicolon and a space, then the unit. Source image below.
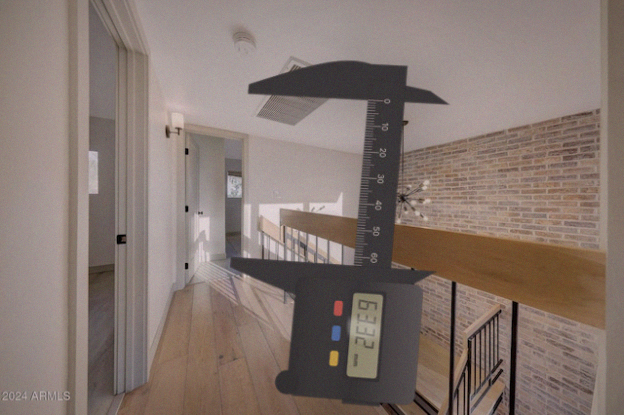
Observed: 63.32; mm
